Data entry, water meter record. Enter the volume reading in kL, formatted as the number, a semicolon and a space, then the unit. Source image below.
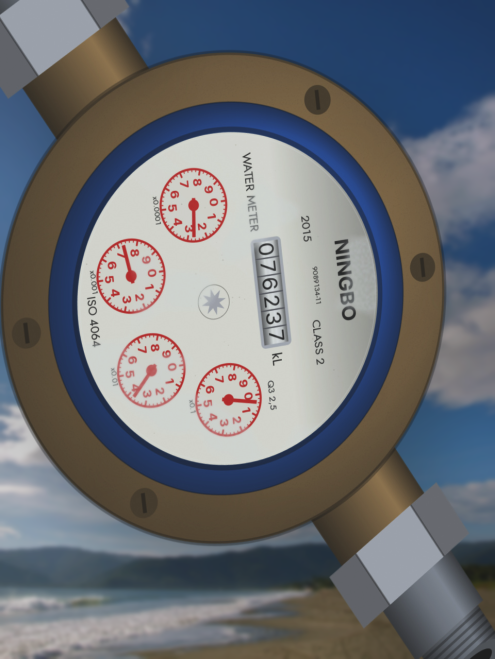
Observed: 76237.0372; kL
